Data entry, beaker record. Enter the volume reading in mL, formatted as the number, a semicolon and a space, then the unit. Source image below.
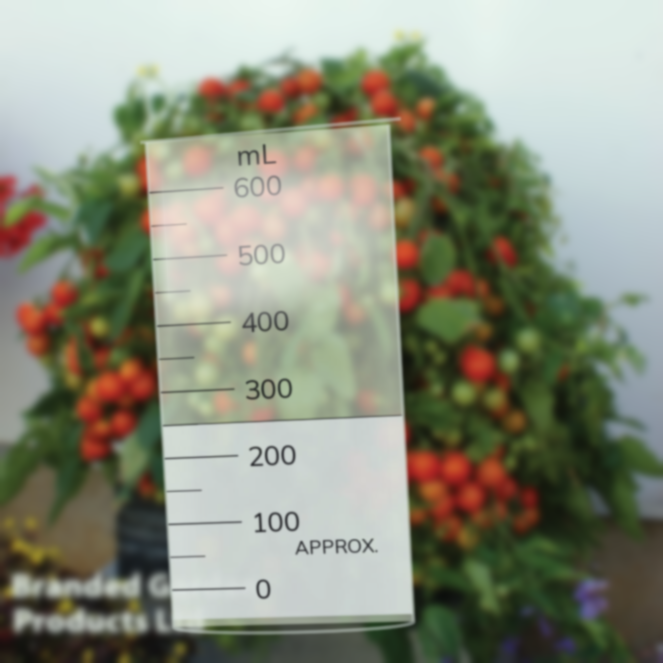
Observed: 250; mL
